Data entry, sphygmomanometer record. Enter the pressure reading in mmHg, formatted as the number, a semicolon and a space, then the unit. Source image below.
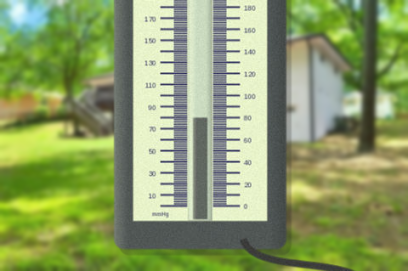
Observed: 80; mmHg
